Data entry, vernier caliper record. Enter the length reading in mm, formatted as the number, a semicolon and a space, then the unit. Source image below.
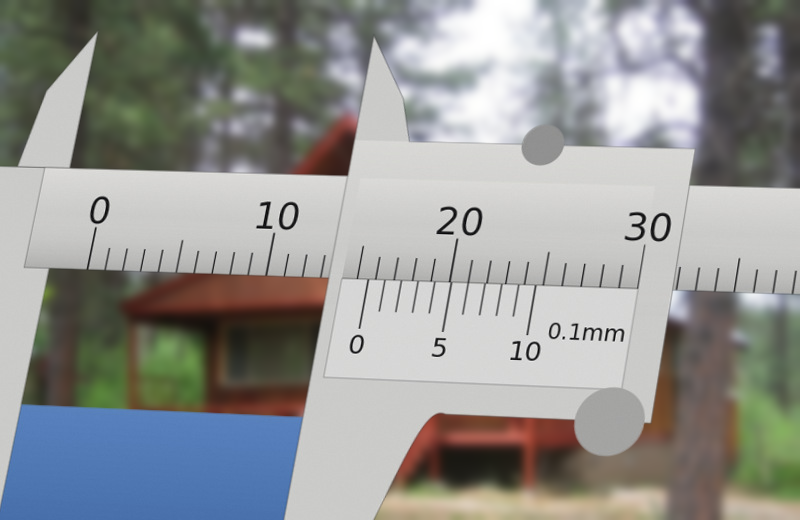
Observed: 15.6; mm
